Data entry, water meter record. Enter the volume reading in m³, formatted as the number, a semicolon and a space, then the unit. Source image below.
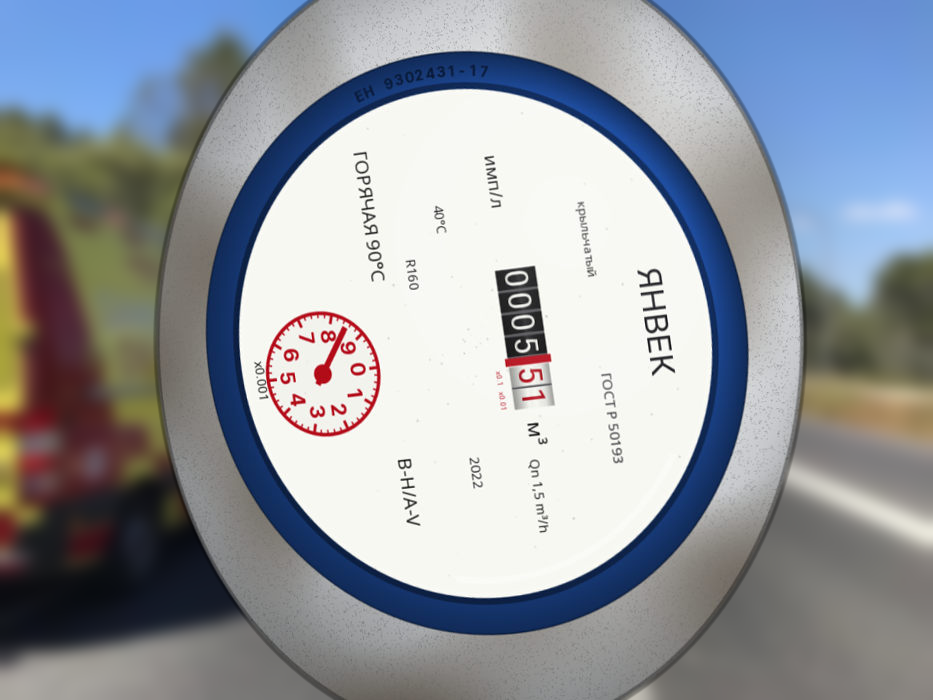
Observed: 5.518; m³
